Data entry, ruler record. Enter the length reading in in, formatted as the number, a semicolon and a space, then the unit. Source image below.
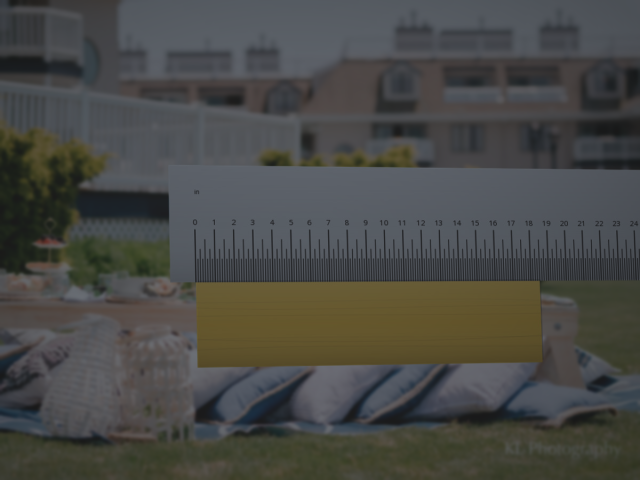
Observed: 18.5; in
